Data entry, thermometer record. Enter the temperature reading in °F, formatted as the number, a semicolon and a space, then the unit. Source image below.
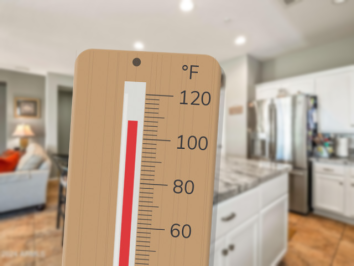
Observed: 108; °F
